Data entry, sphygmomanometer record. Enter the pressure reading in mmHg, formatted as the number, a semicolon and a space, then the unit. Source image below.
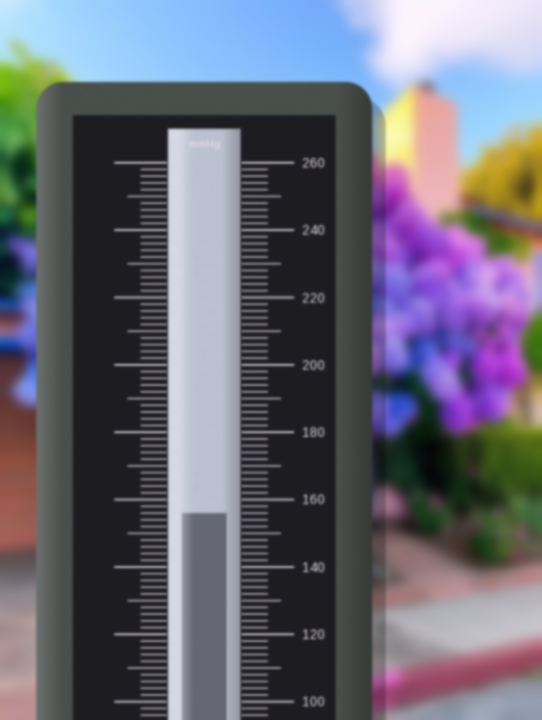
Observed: 156; mmHg
